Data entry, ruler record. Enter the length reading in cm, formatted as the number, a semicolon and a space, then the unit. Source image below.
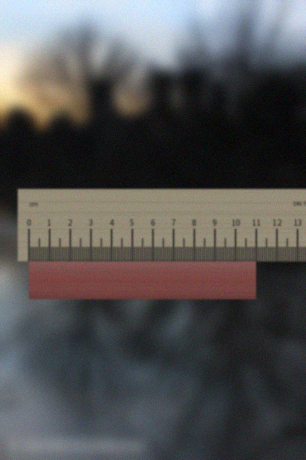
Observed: 11; cm
